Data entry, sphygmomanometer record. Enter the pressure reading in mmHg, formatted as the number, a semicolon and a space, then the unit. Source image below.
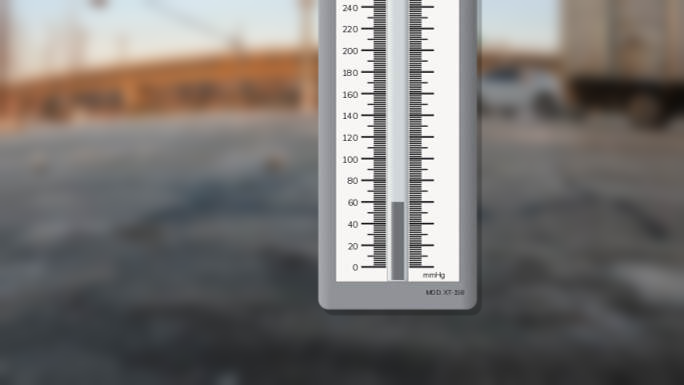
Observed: 60; mmHg
